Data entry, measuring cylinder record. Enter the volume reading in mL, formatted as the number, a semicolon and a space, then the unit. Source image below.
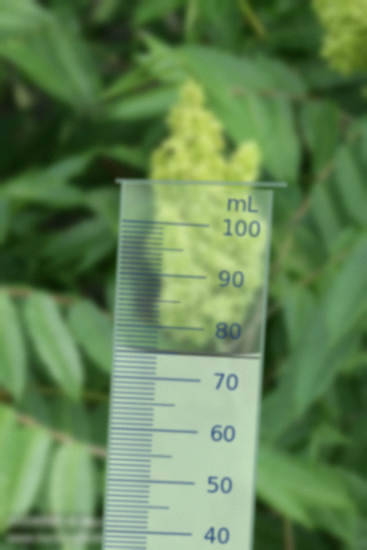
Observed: 75; mL
